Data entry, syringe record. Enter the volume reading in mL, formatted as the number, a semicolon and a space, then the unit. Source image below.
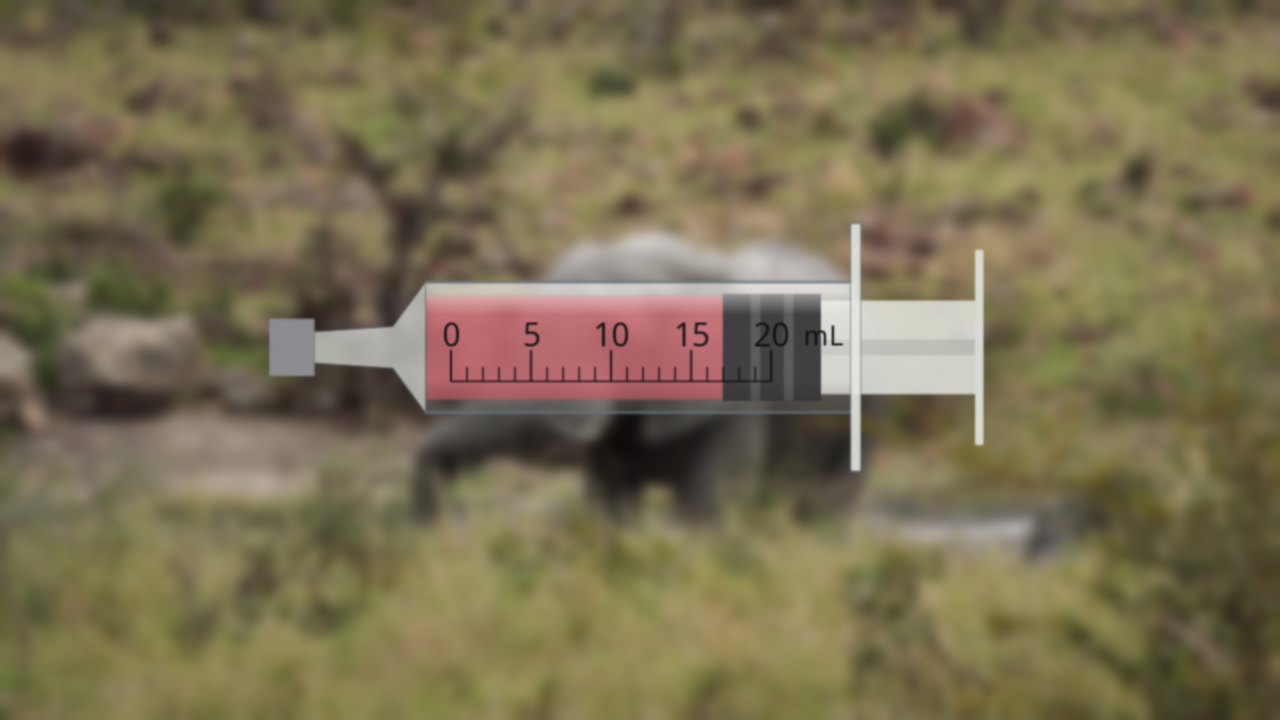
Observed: 17; mL
